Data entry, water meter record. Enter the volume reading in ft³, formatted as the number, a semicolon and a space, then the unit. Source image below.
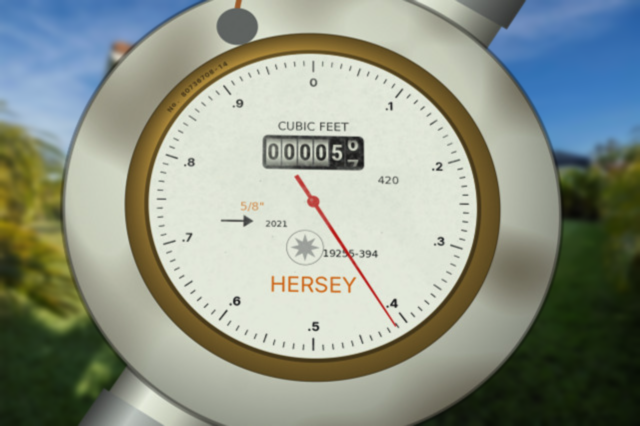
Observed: 56.41; ft³
